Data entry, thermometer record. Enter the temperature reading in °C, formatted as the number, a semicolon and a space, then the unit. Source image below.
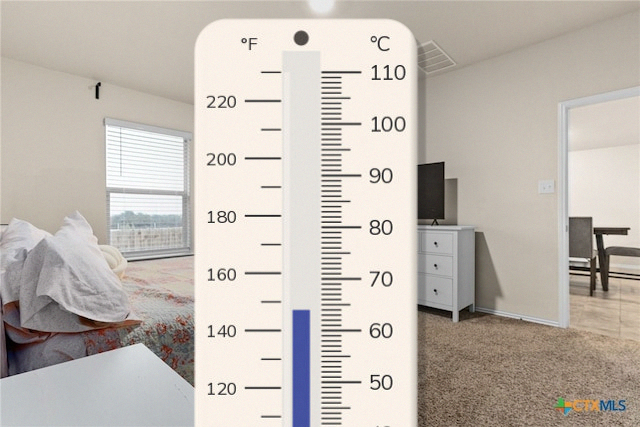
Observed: 64; °C
